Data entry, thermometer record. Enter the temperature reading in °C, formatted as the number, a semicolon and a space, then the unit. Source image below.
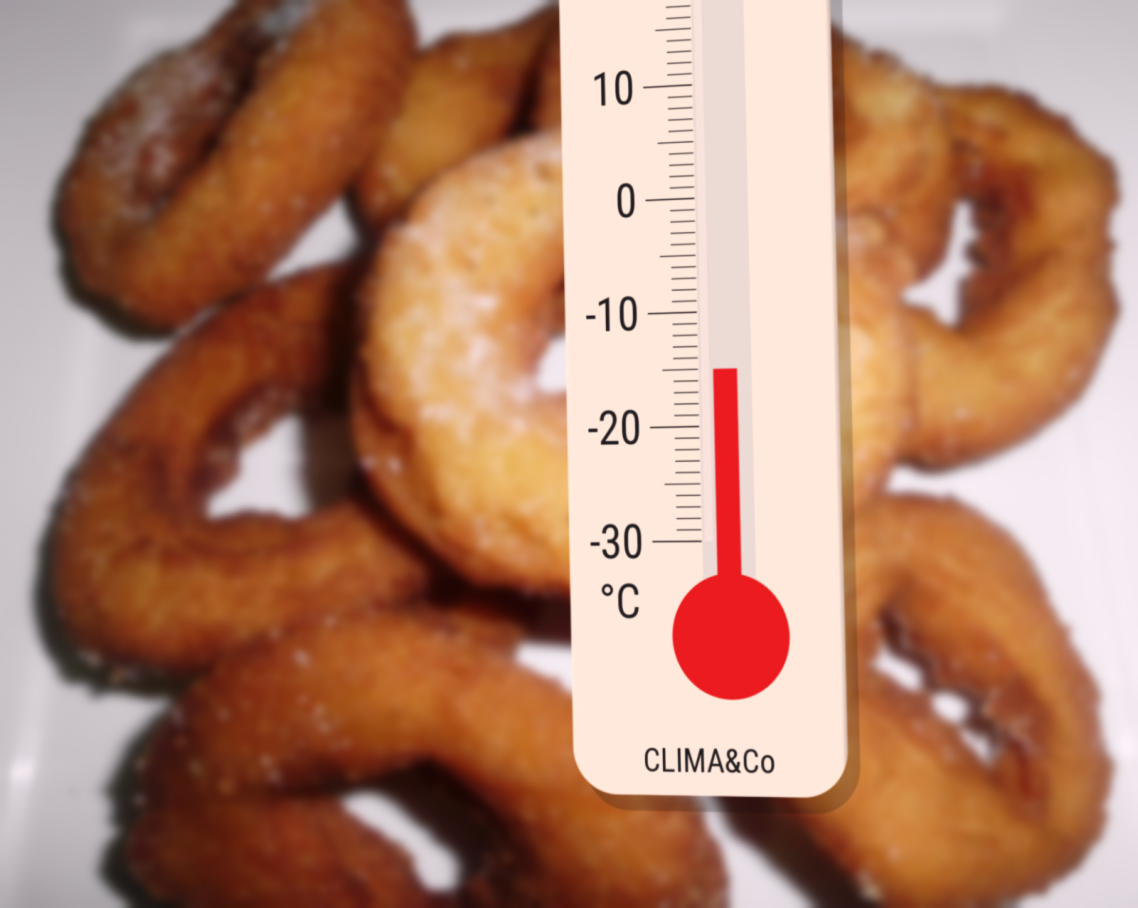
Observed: -15; °C
